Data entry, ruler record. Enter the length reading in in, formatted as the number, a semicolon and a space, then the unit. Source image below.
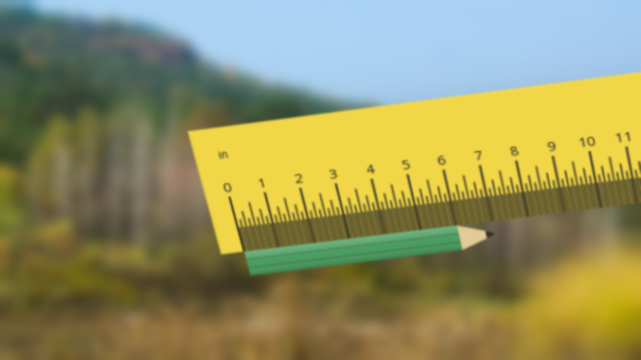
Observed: 7; in
